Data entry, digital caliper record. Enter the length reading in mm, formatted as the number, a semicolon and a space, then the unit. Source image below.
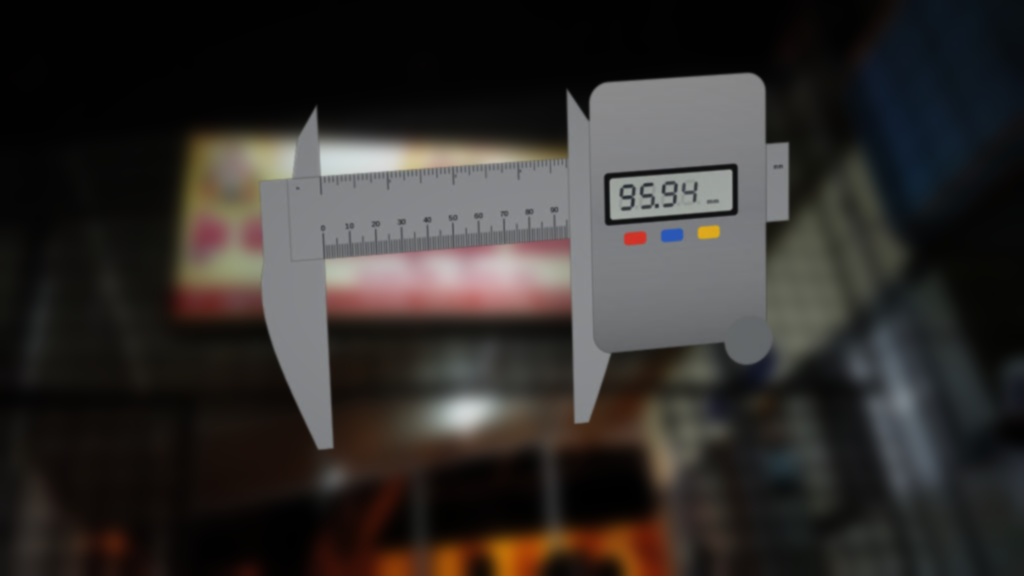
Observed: 95.94; mm
